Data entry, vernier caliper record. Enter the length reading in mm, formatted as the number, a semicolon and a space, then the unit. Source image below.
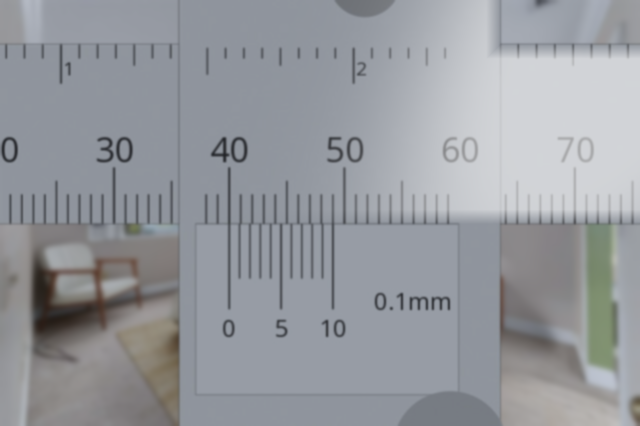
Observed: 40.0; mm
